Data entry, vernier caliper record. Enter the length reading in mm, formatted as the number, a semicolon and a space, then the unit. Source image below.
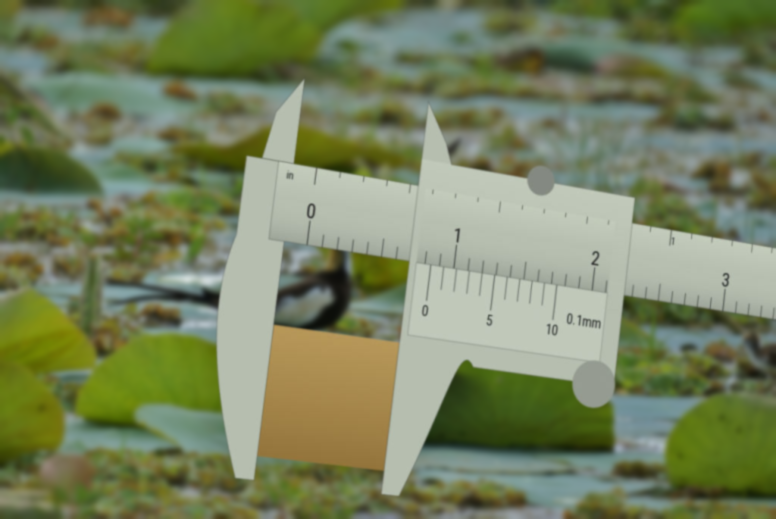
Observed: 8.4; mm
